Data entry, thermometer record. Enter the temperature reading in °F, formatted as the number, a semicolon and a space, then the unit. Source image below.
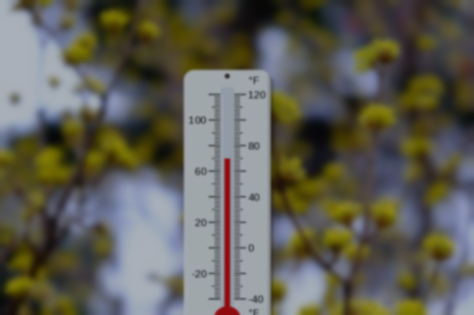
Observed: 70; °F
